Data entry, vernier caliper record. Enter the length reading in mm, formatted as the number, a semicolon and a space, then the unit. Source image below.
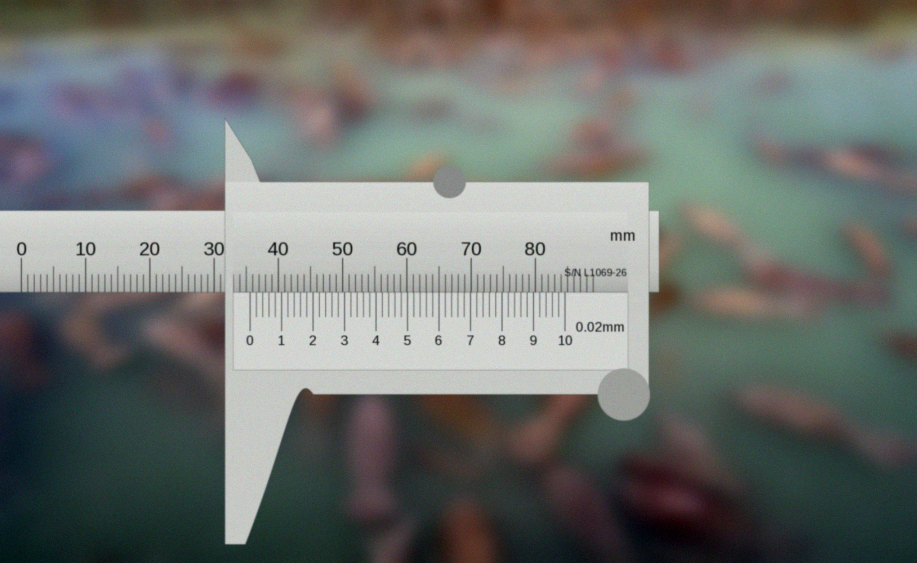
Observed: 35.6; mm
